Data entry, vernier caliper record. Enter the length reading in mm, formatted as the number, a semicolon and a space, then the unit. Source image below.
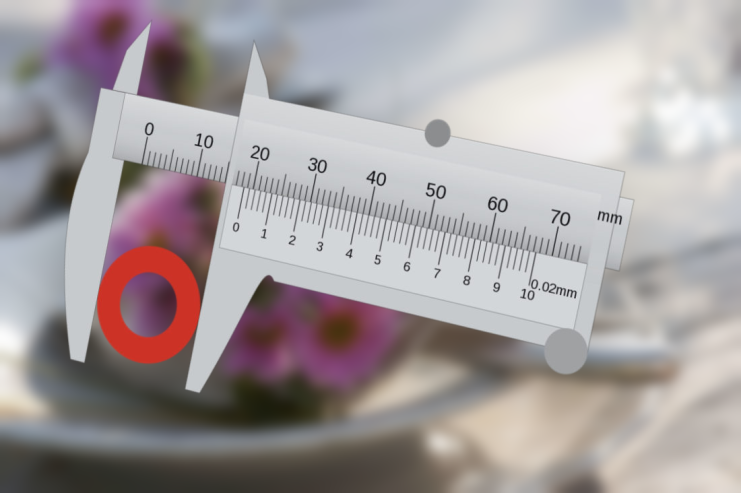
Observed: 18.4; mm
